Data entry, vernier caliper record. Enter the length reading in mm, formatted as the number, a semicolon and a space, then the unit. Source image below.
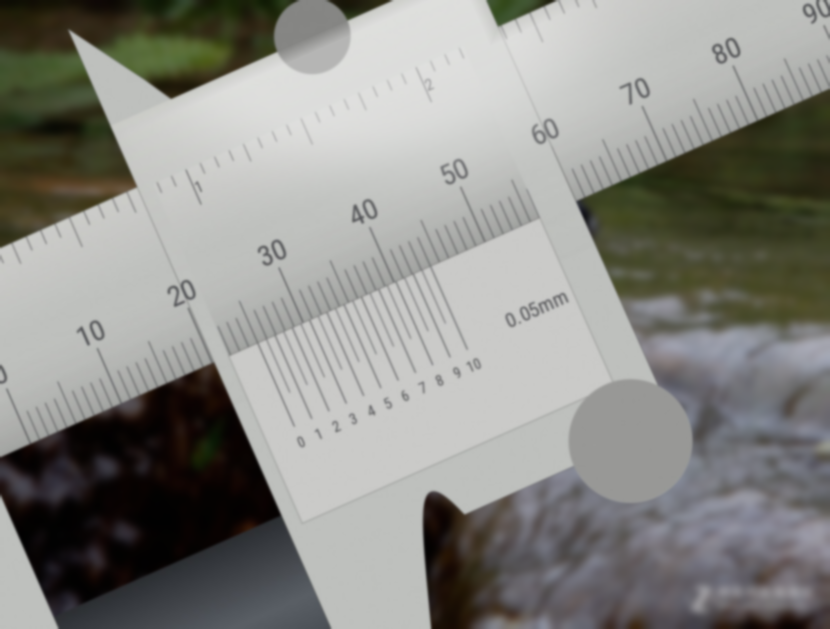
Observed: 25.0; mm
